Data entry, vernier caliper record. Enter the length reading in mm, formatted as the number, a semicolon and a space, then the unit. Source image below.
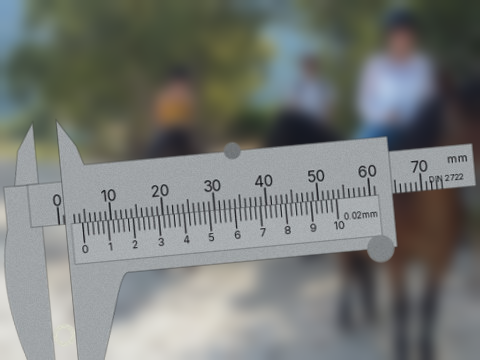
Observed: 4.5; mm
